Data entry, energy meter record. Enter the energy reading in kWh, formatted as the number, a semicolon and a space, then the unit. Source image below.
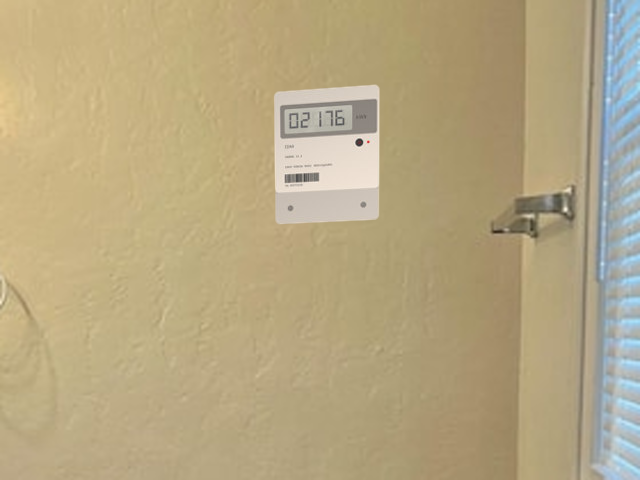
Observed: 2176; kWh
